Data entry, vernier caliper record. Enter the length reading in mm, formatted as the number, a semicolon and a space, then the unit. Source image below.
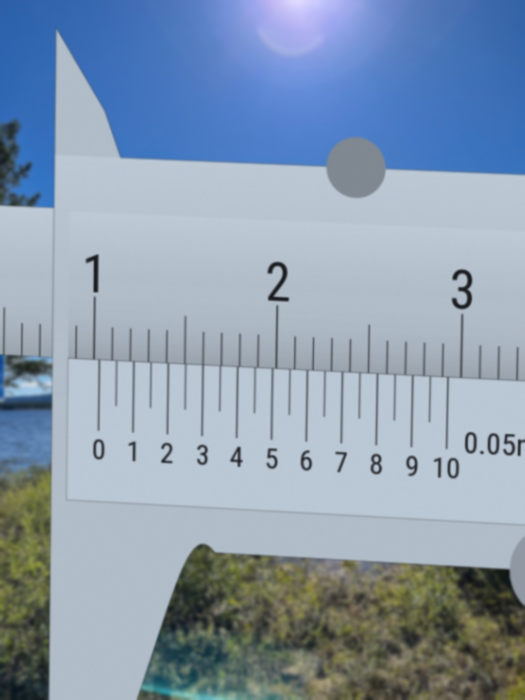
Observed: 10.3; mm
